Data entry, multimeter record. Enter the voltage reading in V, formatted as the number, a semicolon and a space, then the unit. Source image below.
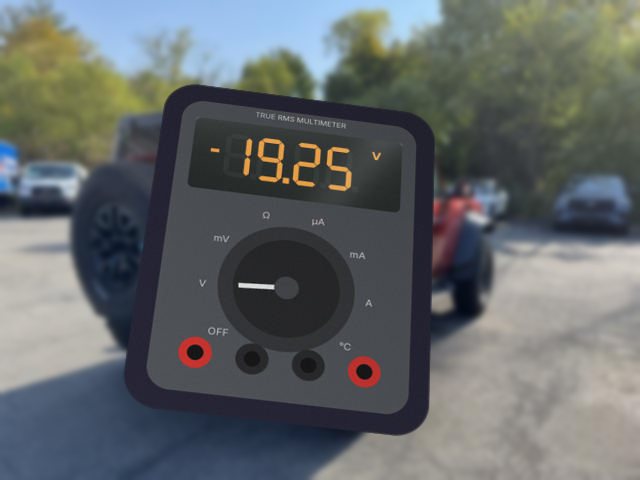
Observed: -19.25; V
